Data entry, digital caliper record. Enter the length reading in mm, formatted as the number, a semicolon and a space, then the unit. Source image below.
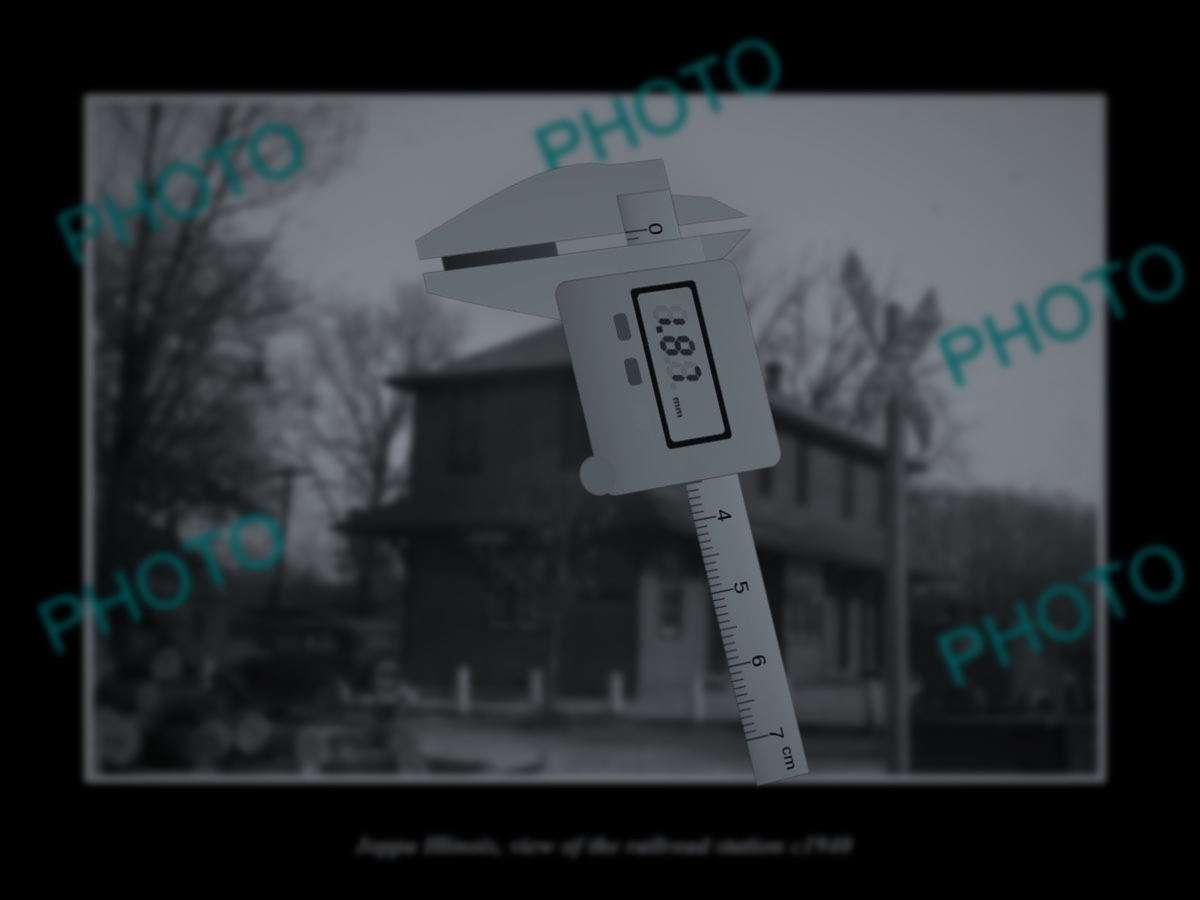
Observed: 1.87; mm
